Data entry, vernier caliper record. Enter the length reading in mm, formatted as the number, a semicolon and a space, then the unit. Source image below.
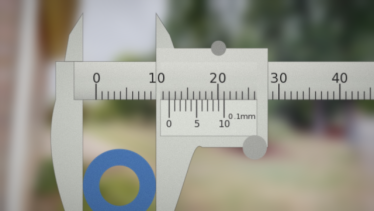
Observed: 12.0; mm
